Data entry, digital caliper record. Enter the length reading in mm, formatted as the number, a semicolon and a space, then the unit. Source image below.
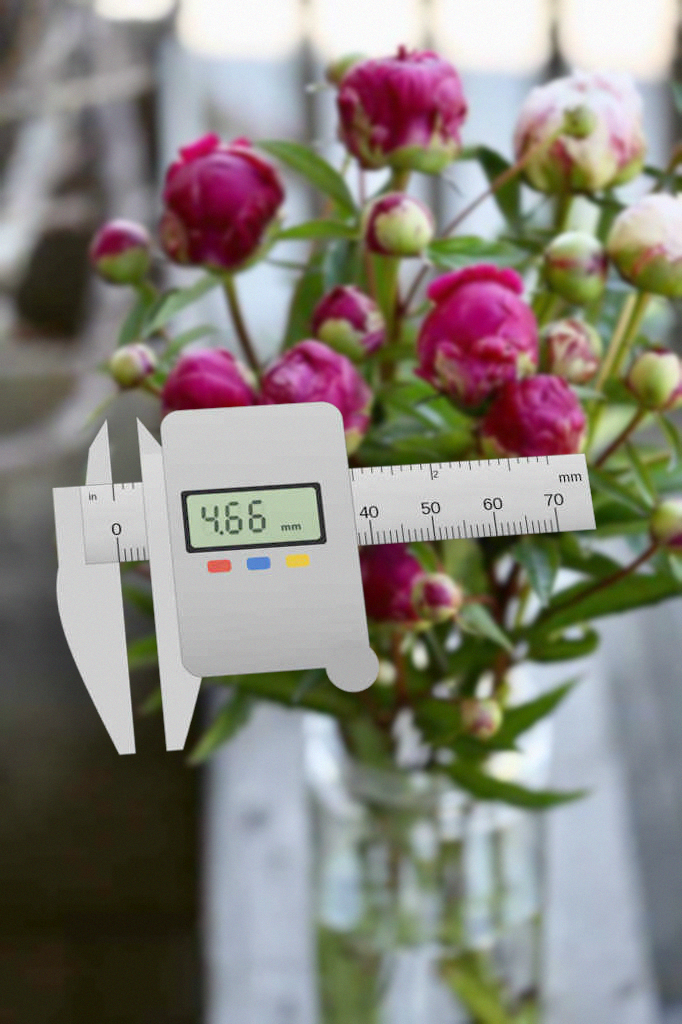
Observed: 4.66; mm
